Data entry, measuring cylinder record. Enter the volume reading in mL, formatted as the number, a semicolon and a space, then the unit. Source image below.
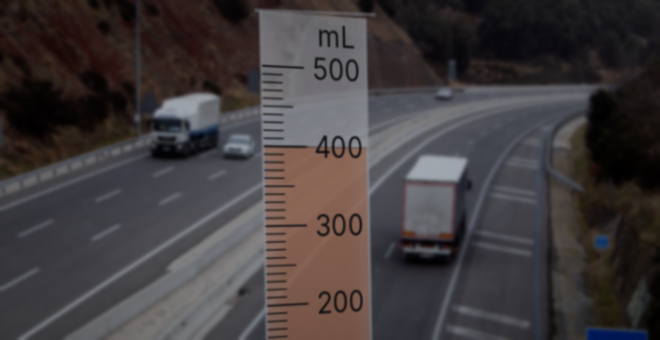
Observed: 400; mL
